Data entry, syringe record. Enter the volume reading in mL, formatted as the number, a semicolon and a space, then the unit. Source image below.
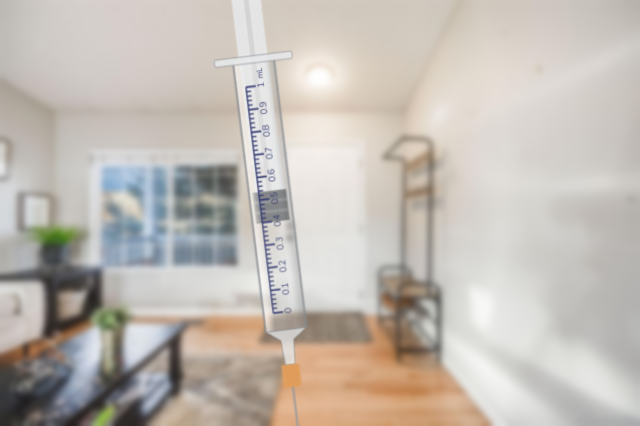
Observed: 0.4; mL
